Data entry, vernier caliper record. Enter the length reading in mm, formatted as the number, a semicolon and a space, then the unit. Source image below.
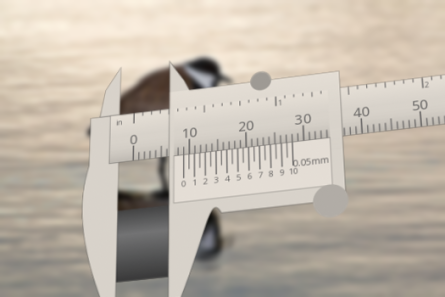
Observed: 9.0; mm
